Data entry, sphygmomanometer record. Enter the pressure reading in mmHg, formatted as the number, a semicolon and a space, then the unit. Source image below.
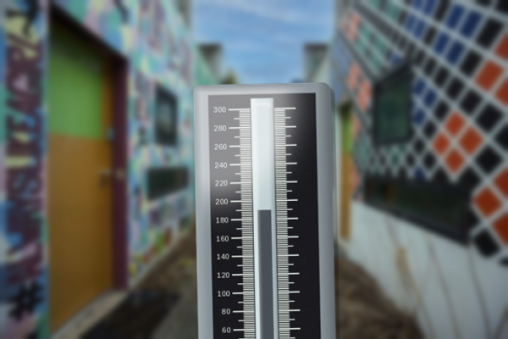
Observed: 190; mmHg
